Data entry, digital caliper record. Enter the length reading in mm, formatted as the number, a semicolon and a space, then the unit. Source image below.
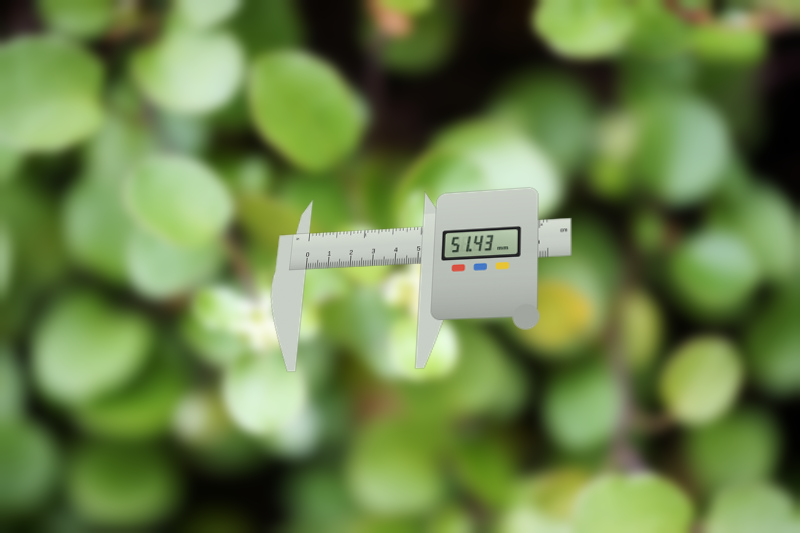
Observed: 51.43; mm
